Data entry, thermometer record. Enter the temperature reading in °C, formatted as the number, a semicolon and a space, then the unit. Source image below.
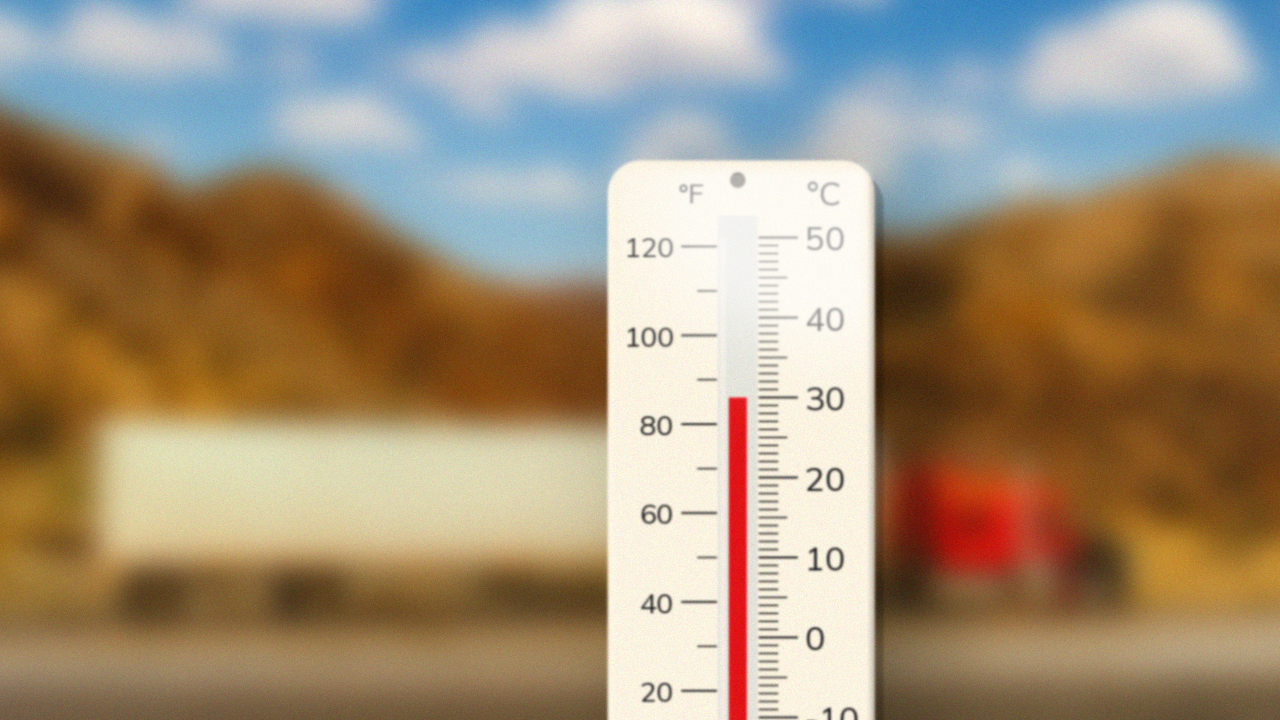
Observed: 30; °C
